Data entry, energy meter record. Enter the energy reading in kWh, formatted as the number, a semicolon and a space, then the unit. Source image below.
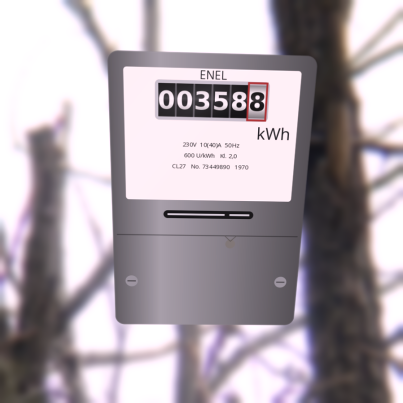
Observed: 358.8; kWh
